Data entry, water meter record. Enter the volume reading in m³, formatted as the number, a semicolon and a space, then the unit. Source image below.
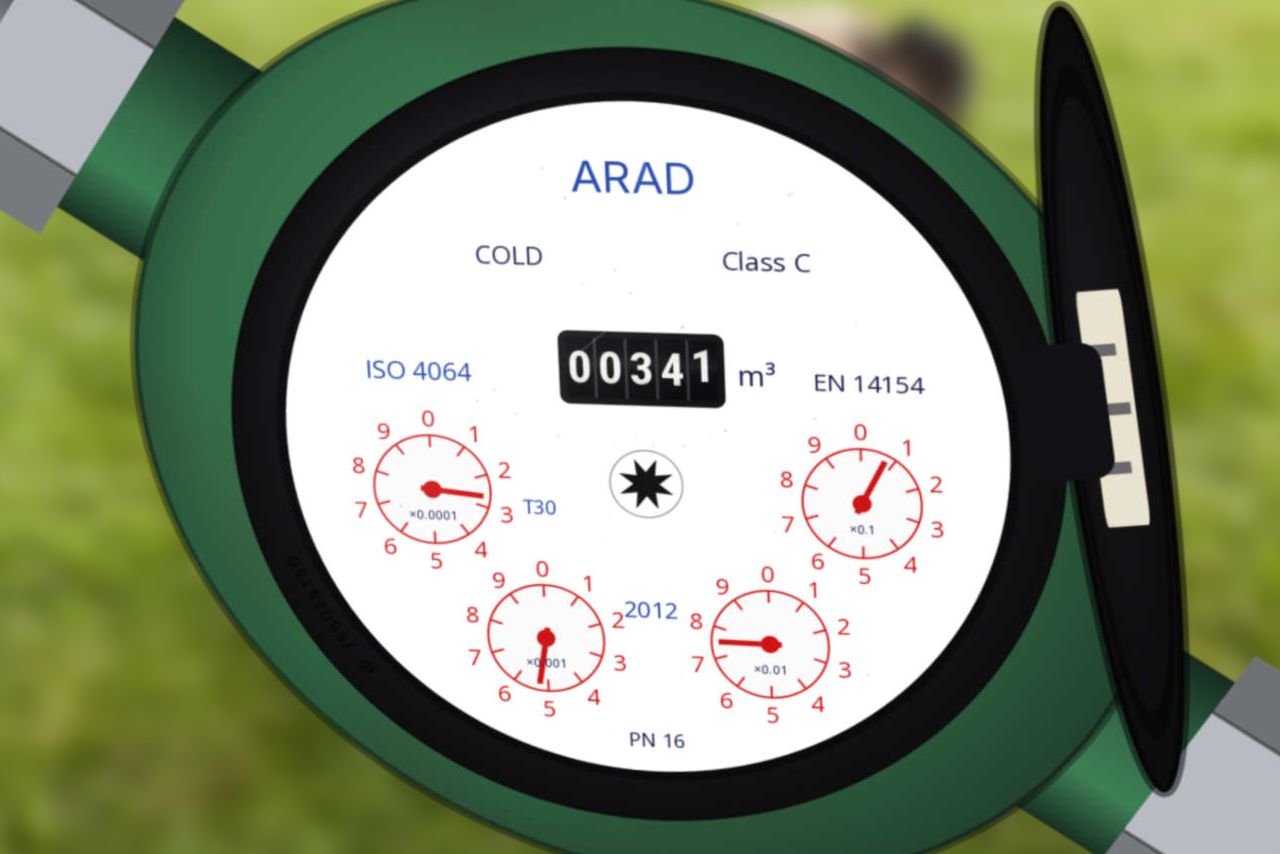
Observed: 341.0752; m³
